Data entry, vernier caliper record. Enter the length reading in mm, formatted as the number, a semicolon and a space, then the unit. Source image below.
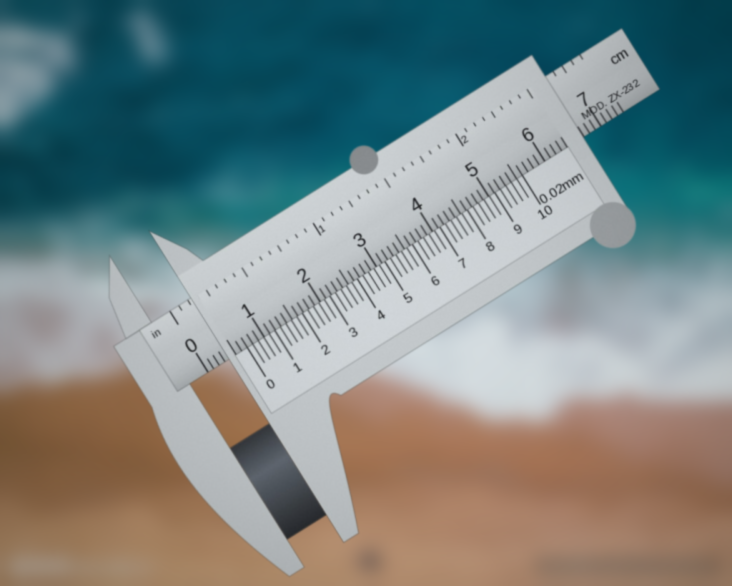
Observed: 7.0; mm
